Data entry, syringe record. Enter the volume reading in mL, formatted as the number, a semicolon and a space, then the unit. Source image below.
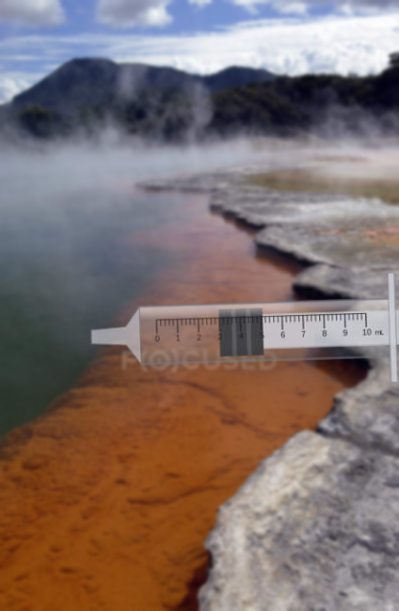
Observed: 3; mL
